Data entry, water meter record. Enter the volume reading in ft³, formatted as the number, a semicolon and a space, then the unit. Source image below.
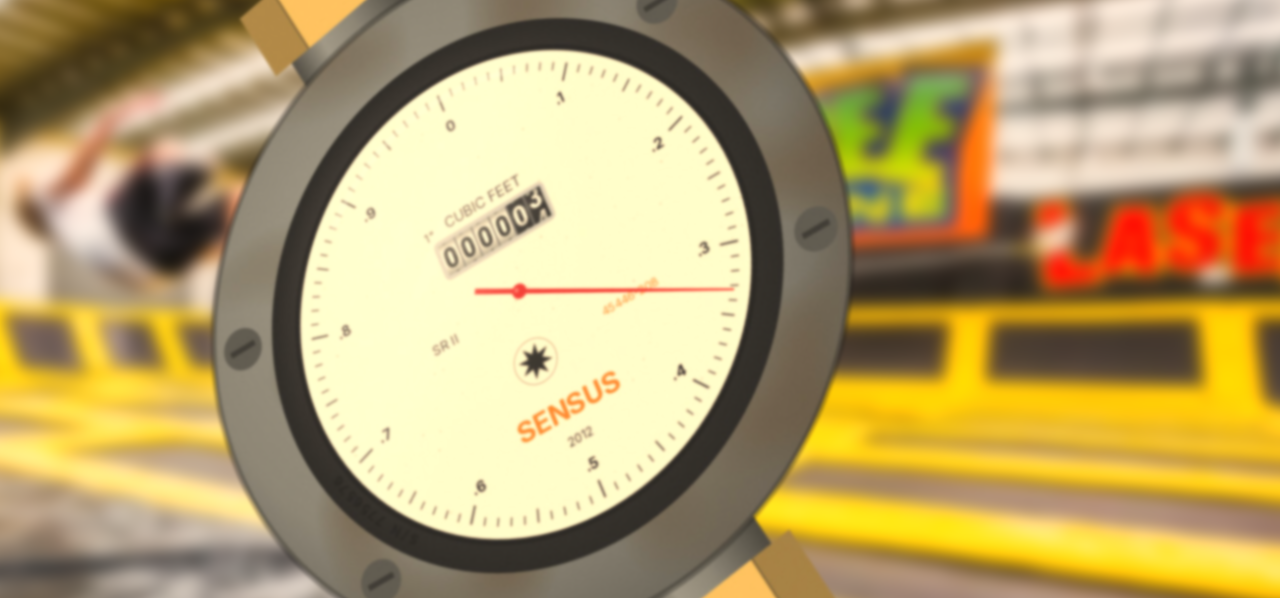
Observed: 3.33; ft³
